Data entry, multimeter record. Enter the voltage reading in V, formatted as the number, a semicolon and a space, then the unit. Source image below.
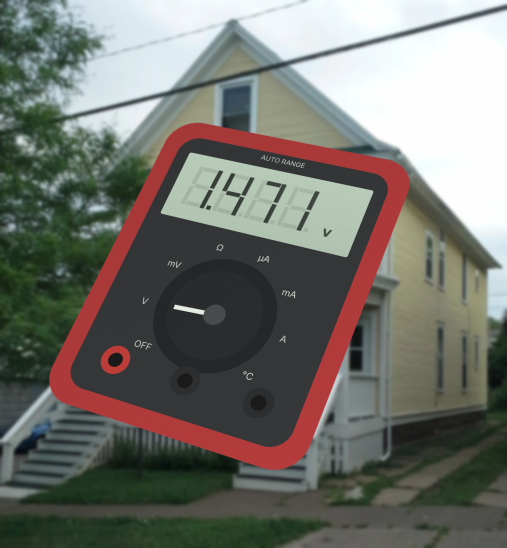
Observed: 1.471; V
